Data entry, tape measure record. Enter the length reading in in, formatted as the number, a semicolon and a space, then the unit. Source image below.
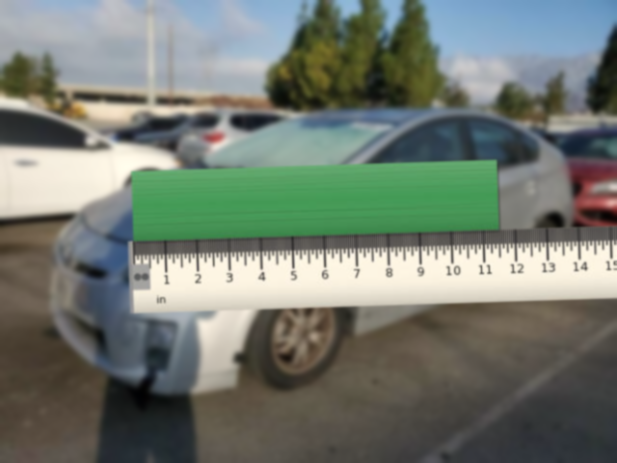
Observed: 11.5; in
